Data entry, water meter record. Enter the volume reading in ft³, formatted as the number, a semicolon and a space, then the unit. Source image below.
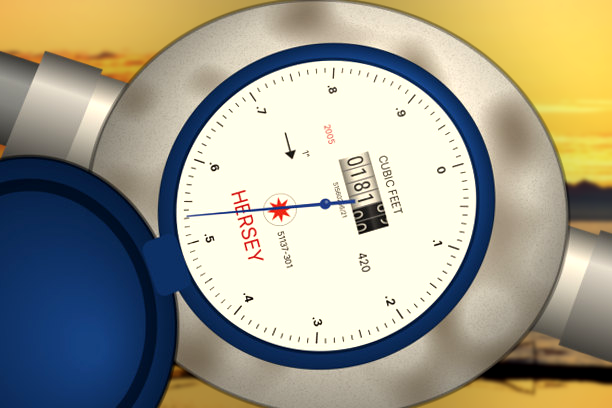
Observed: 18189.53; ft³
